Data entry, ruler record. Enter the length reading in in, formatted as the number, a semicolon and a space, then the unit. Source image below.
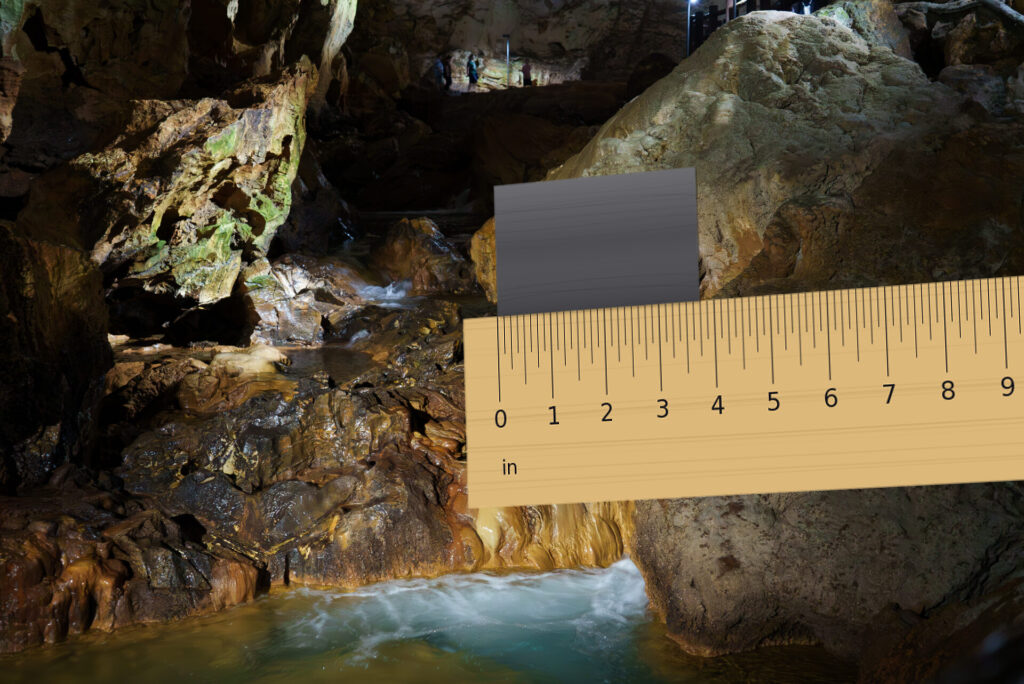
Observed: 3.75; in
